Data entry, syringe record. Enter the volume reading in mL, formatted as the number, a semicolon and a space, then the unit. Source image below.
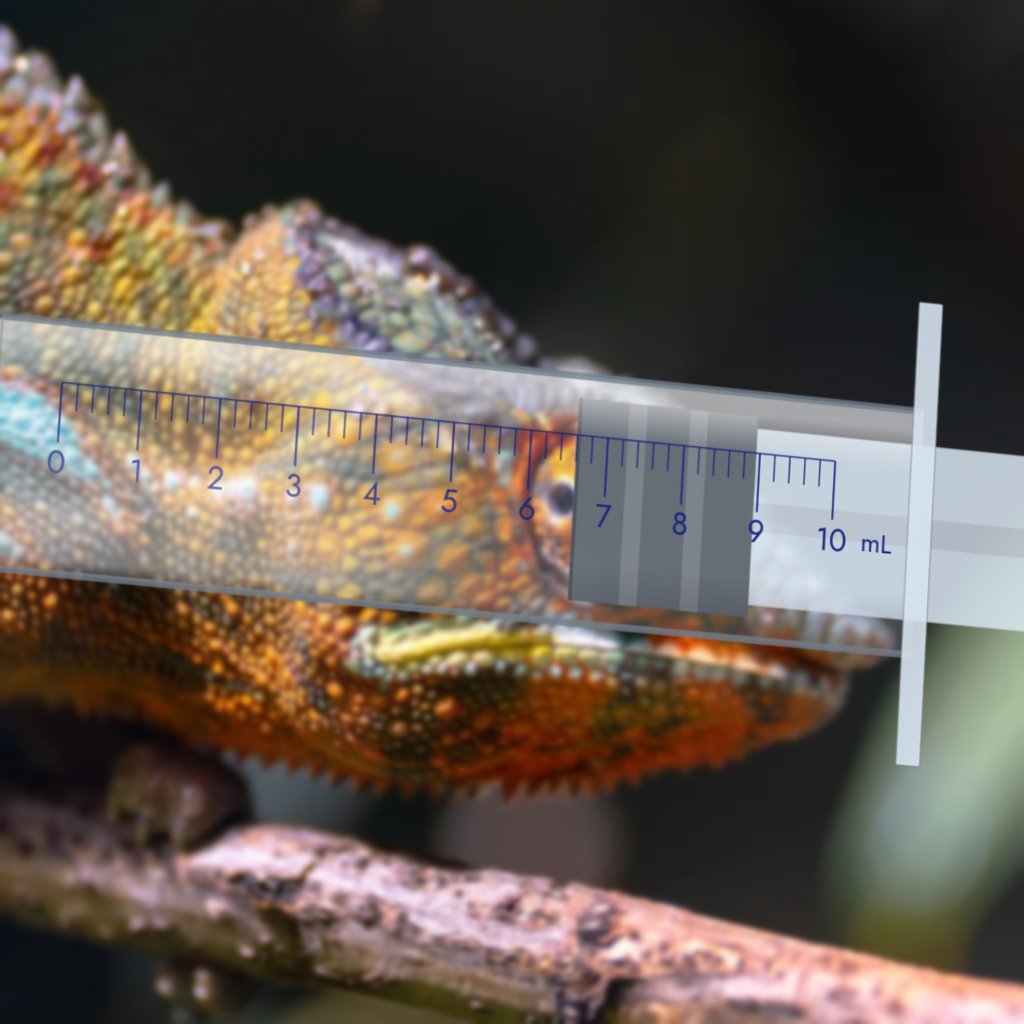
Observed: 6.6; mL
